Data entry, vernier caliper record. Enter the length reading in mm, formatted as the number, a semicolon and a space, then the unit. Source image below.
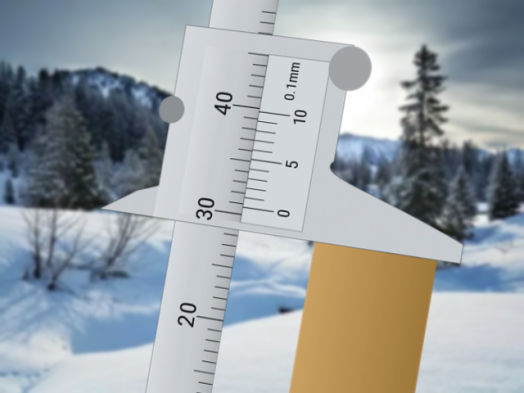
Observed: 30.7; mm
